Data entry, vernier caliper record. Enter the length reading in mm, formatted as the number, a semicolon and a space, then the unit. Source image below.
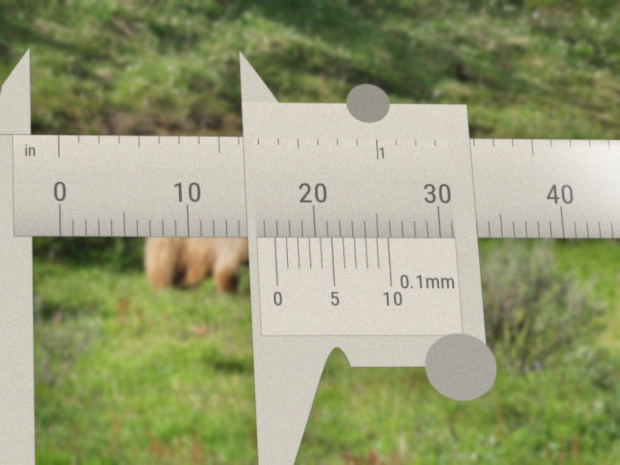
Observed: 16.8; mm
